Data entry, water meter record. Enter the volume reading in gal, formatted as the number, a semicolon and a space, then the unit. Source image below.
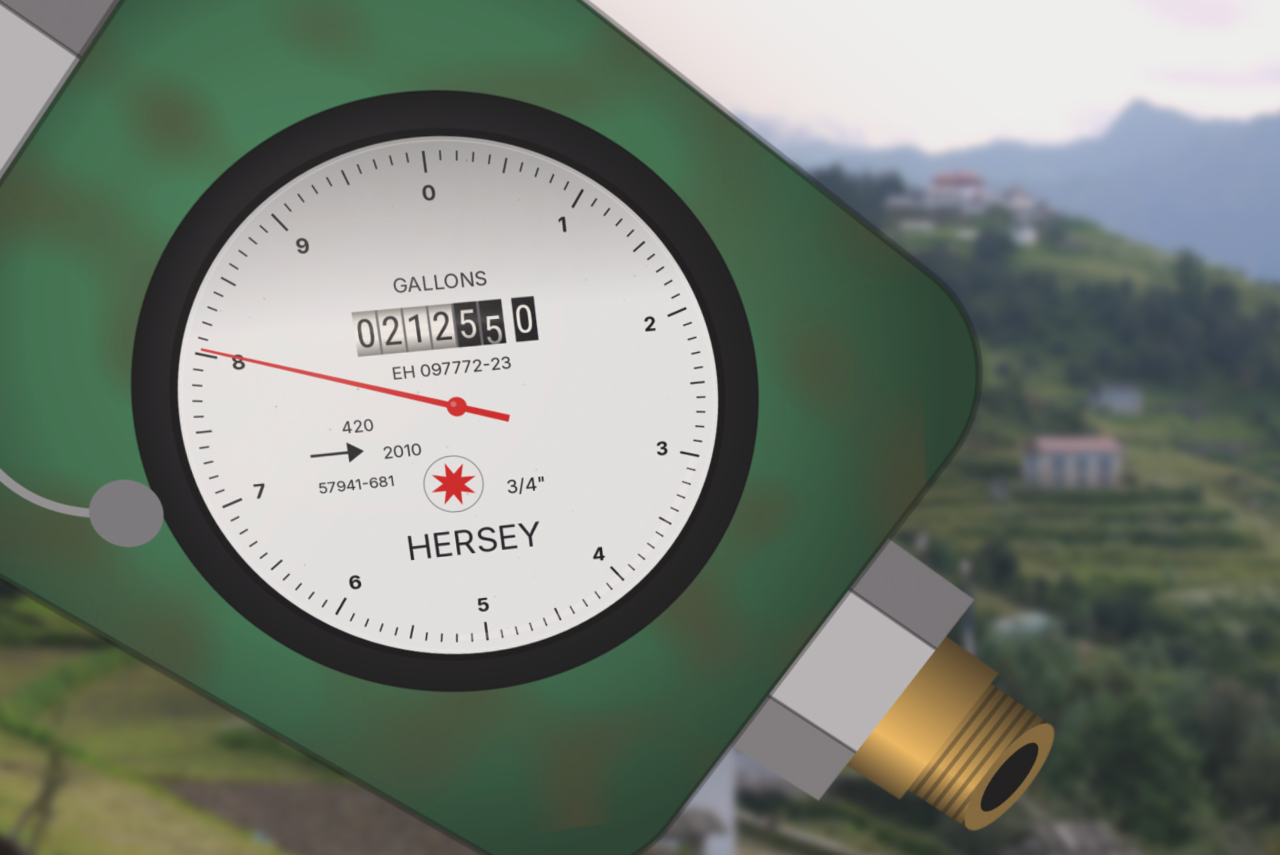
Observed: 212548.0; gal
